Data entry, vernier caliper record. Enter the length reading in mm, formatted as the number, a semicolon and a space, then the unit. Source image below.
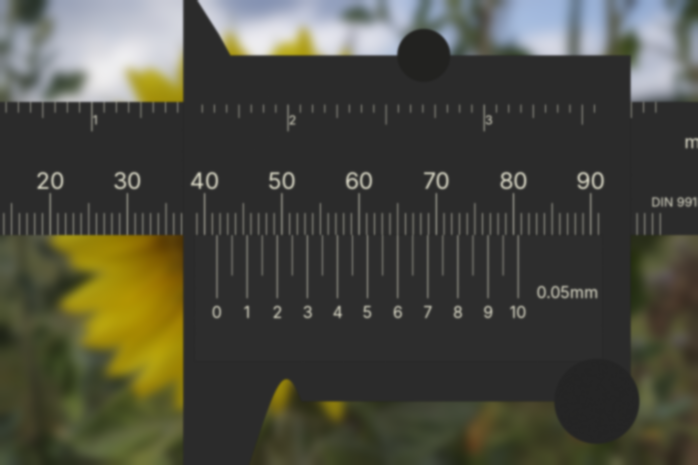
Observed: 41.6; mm
